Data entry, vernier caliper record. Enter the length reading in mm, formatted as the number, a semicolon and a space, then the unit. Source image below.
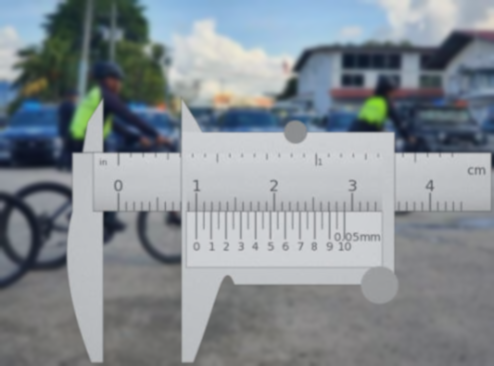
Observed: 10.0; mm
